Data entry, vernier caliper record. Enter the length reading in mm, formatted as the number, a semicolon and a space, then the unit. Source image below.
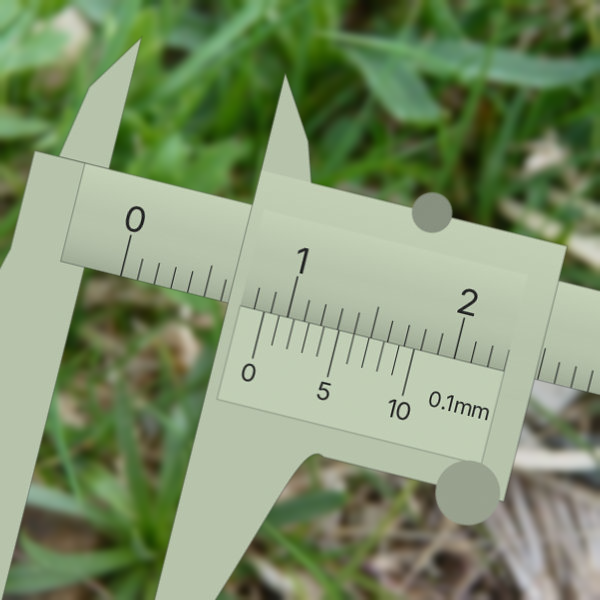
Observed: 8.6; mm
